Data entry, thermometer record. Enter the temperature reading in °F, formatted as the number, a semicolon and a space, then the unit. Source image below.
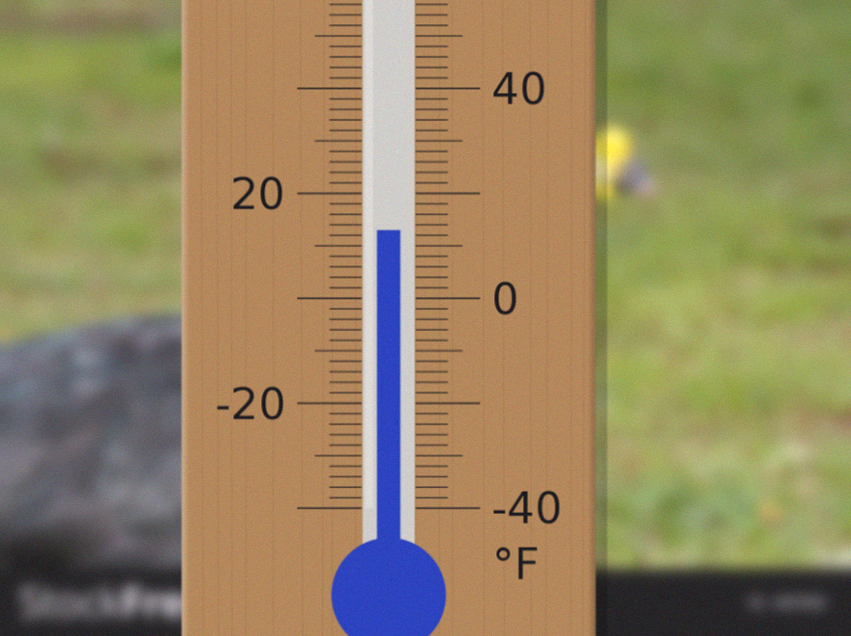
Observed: 13; °F
